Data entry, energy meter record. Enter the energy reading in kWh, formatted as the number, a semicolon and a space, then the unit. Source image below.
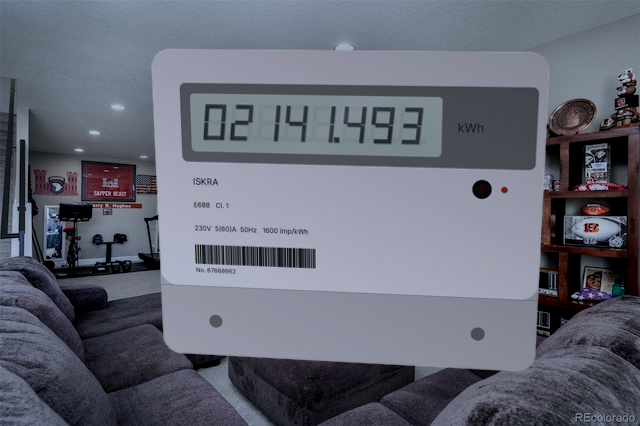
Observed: 2141.493; kWh
